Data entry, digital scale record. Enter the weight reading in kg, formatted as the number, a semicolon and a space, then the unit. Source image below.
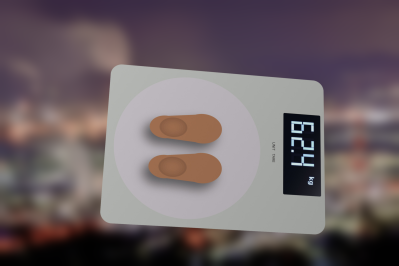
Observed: 62.4; kg
